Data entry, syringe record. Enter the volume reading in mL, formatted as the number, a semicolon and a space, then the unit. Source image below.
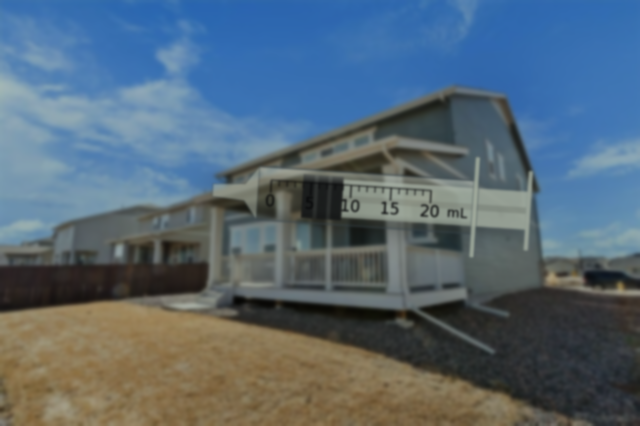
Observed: 4; mL
